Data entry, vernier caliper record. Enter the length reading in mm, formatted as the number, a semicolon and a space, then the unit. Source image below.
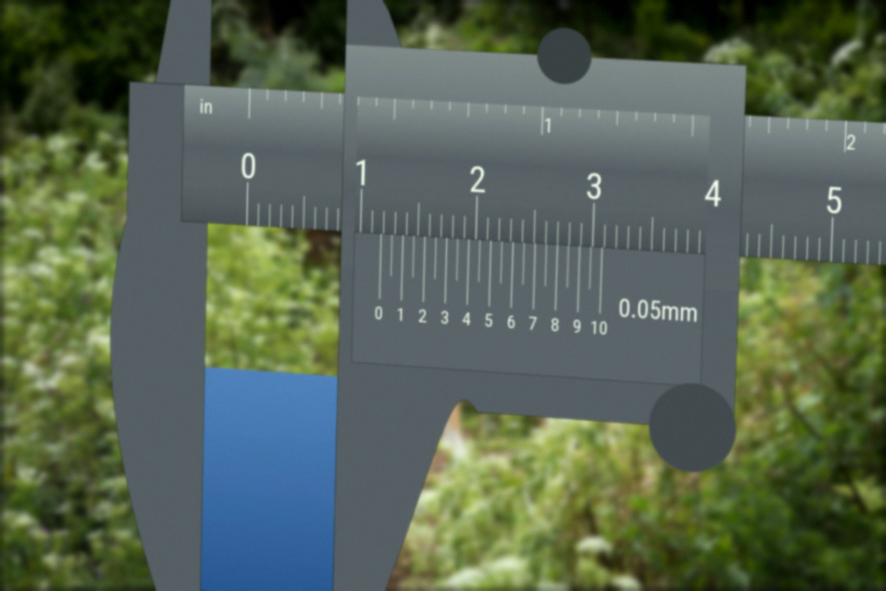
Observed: 11.8; mm
